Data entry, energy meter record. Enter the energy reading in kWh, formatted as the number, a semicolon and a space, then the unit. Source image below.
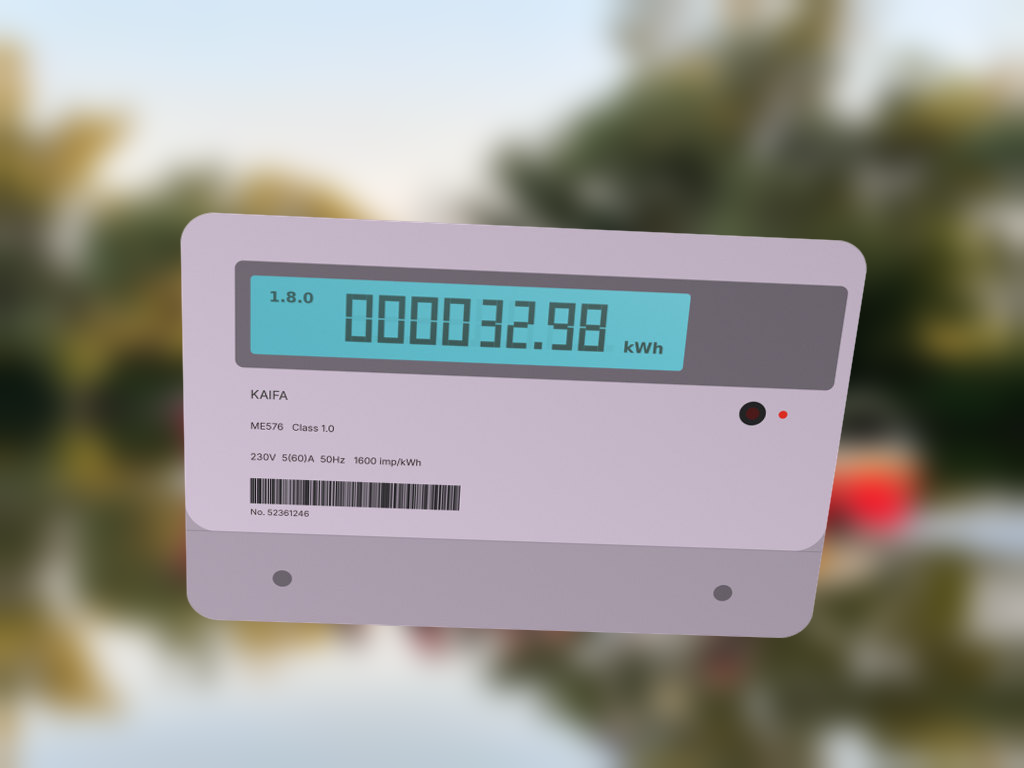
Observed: 32.98; kWh
